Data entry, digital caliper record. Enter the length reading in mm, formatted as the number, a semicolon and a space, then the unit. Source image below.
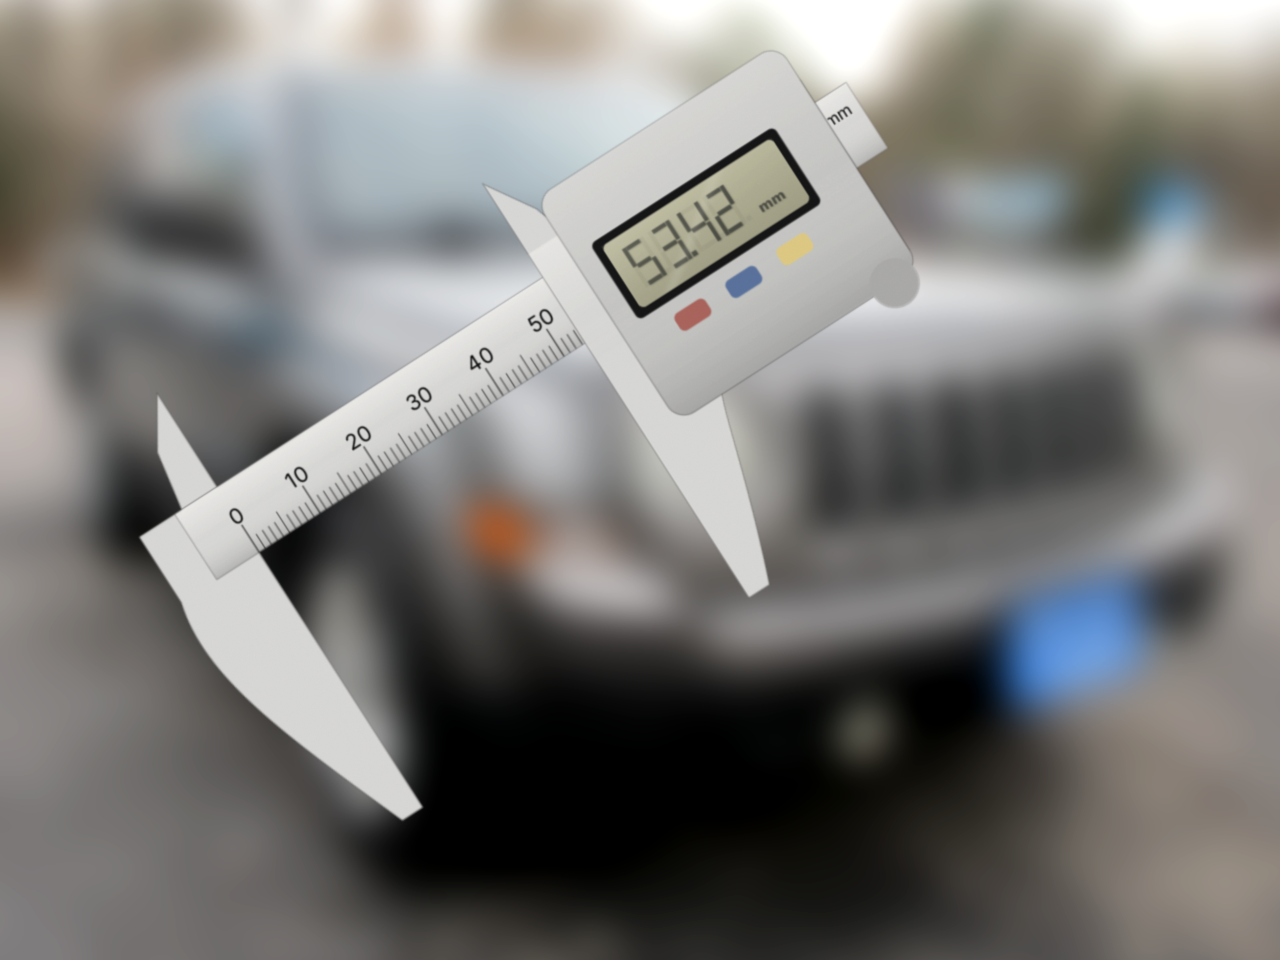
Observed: 53.42; mm
